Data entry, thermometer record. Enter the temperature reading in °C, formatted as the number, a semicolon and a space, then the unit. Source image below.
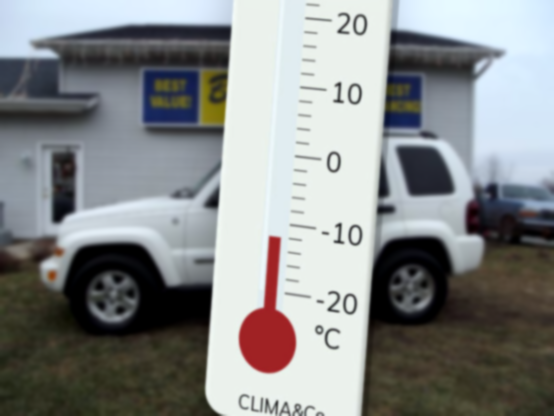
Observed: -12; °C
